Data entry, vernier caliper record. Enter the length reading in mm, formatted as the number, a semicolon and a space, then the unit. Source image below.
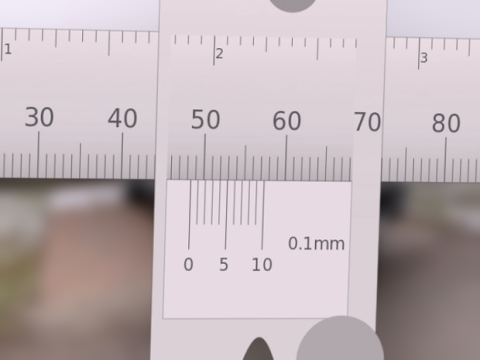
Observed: 48.4; mm
